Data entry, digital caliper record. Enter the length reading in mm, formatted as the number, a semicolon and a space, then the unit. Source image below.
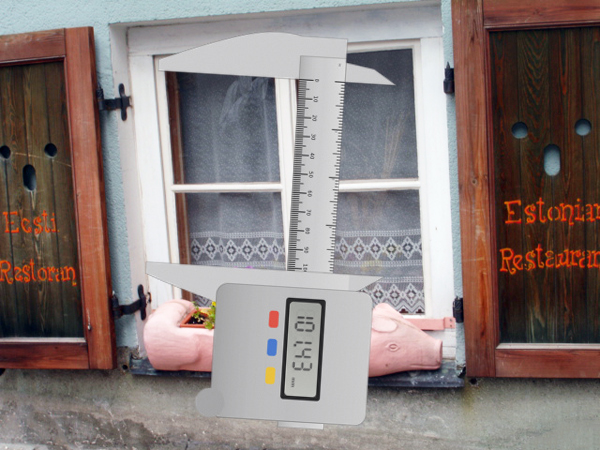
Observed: 101.43; mm
